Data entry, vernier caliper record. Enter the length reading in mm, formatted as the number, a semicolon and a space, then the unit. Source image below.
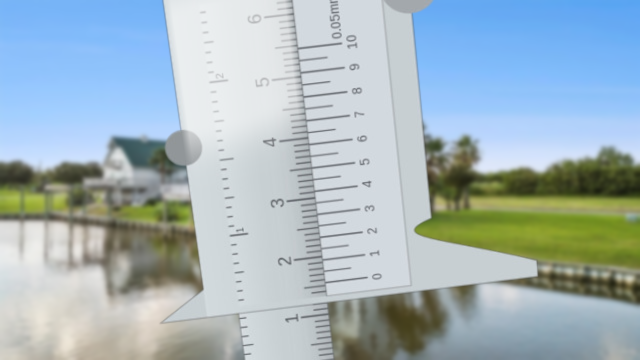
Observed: 15.5; mm
